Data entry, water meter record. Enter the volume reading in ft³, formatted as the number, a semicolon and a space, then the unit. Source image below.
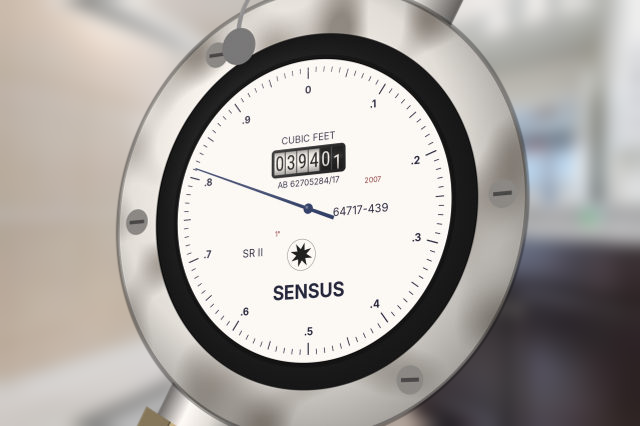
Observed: 39400.81; ft³
